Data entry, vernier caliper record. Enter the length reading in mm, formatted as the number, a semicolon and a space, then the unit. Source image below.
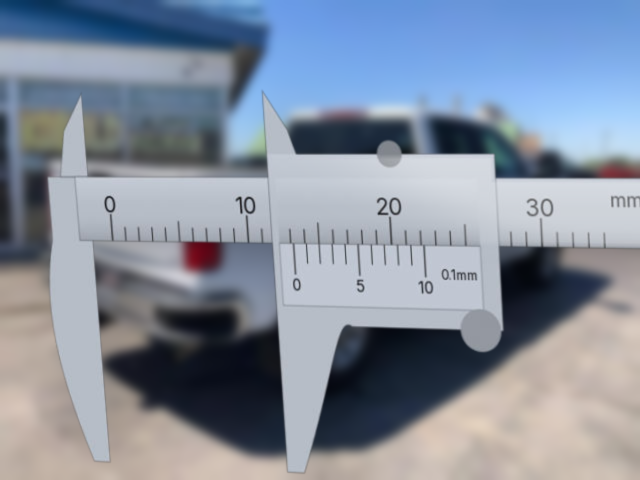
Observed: 13.2; mm
